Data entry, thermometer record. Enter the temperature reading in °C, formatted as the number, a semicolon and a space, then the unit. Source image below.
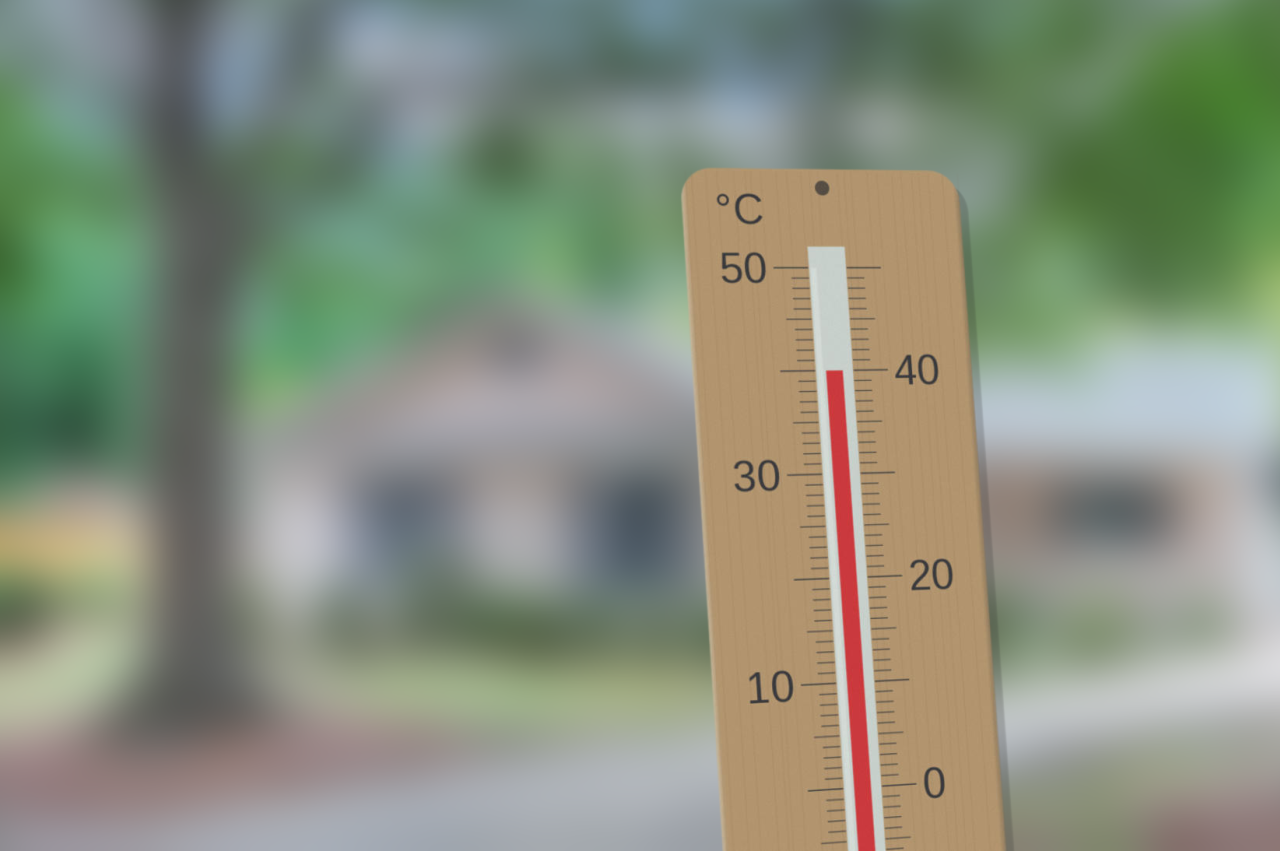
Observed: 40; °C
